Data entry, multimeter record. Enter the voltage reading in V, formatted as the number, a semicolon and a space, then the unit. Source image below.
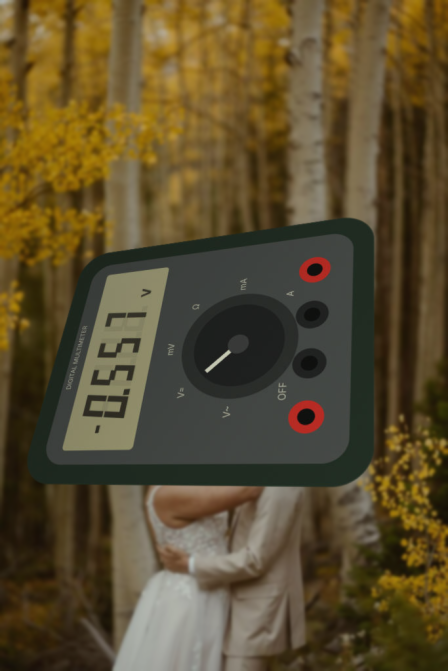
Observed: -0.557; V
